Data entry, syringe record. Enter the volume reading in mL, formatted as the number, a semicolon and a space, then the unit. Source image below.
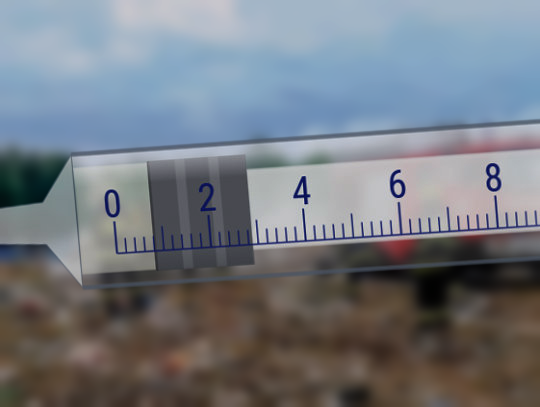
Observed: 0.8; mL
